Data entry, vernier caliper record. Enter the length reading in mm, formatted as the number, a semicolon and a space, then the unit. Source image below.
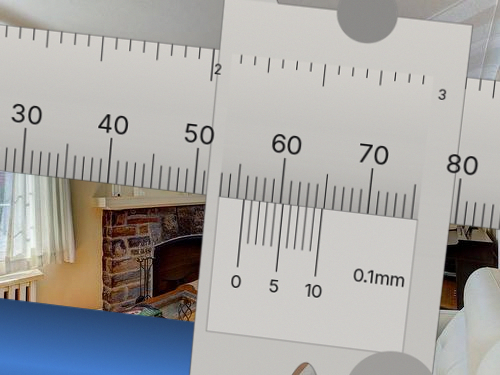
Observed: 55.8; mm
